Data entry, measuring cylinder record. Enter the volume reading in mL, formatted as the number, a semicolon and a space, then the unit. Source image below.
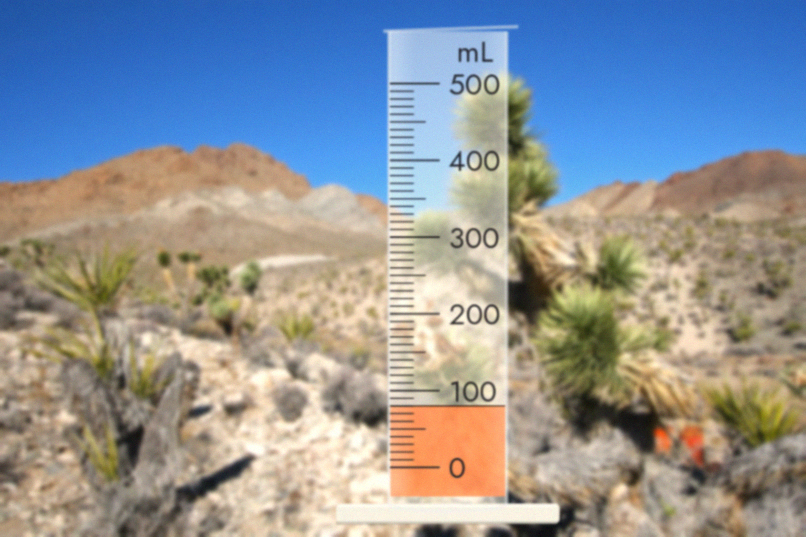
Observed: 80; mL
